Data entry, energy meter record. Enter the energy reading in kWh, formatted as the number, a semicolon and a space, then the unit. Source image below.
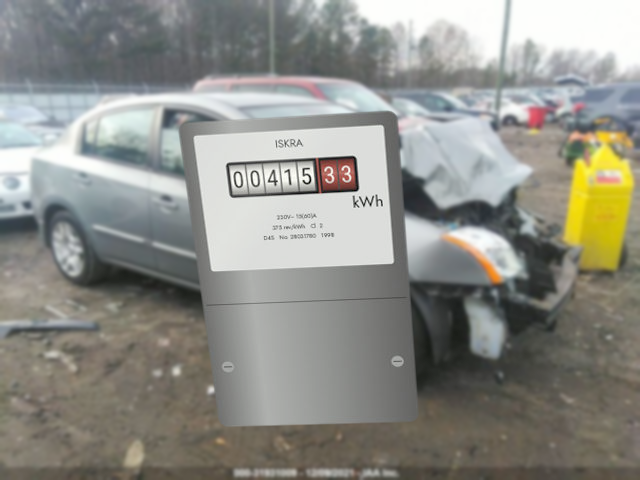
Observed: 415.33; kWh
